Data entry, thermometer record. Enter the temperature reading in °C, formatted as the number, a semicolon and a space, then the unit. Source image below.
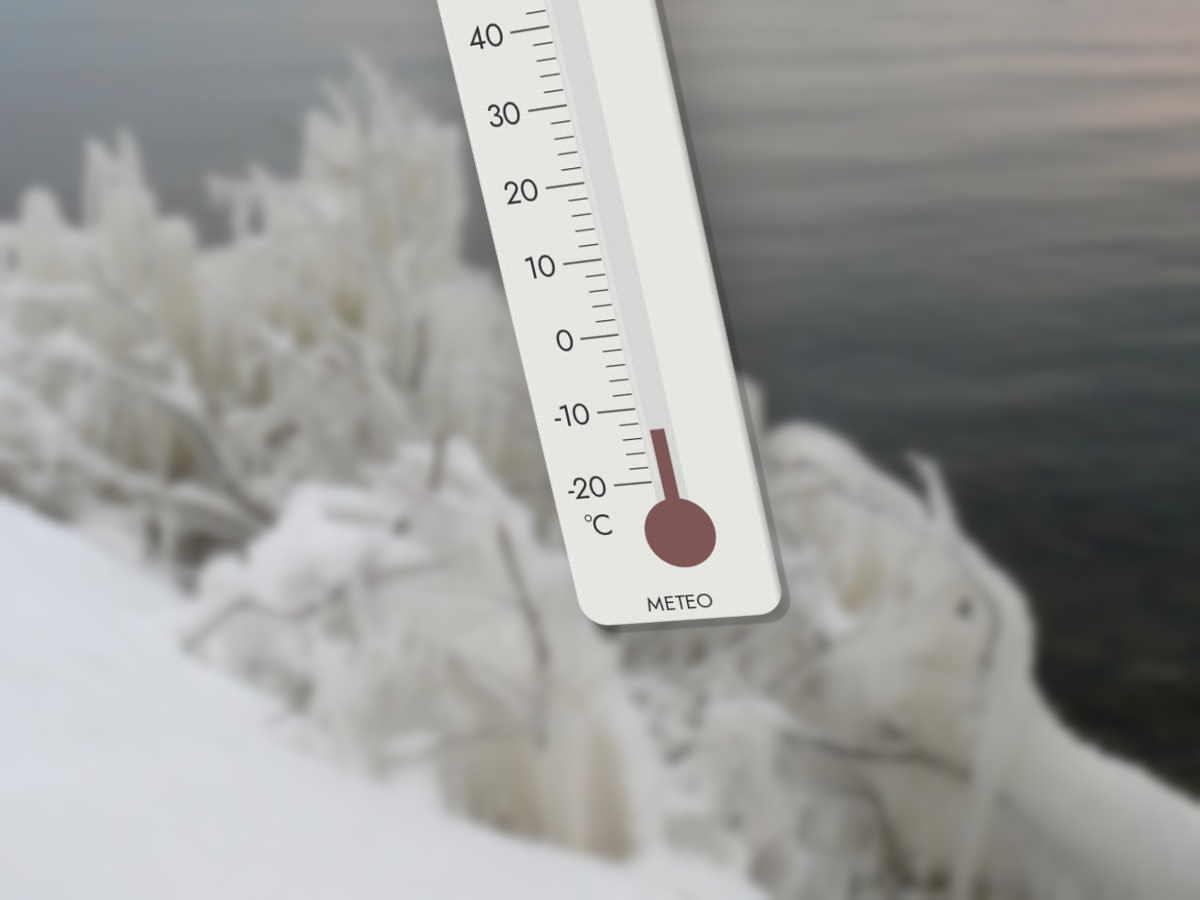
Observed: -13; °C
